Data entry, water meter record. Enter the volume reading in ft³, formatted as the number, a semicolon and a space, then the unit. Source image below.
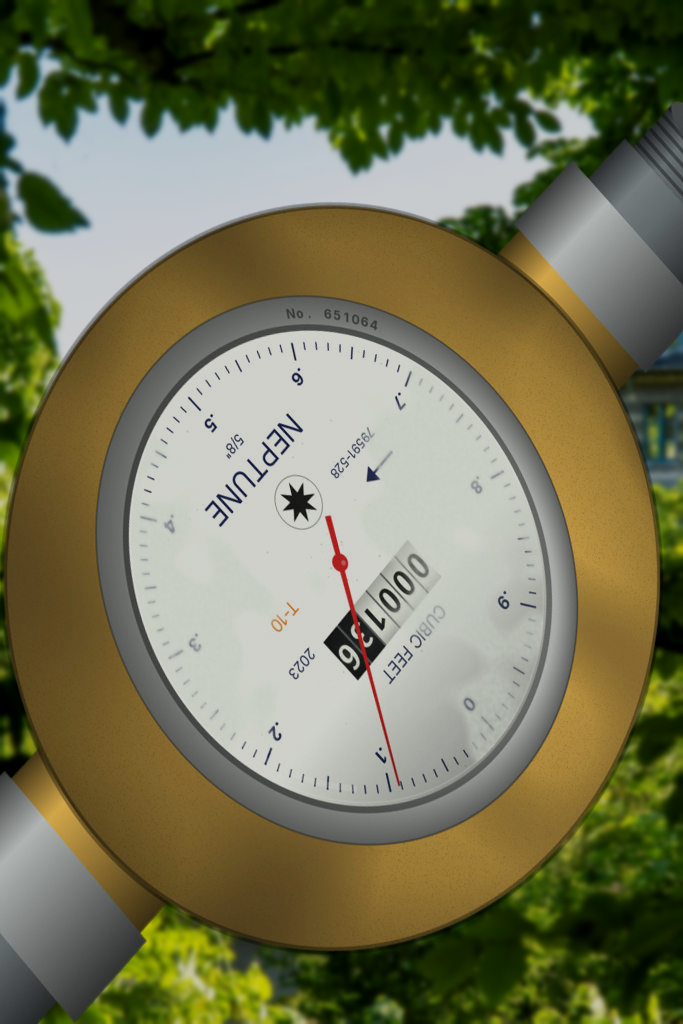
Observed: 136.09; ft³
